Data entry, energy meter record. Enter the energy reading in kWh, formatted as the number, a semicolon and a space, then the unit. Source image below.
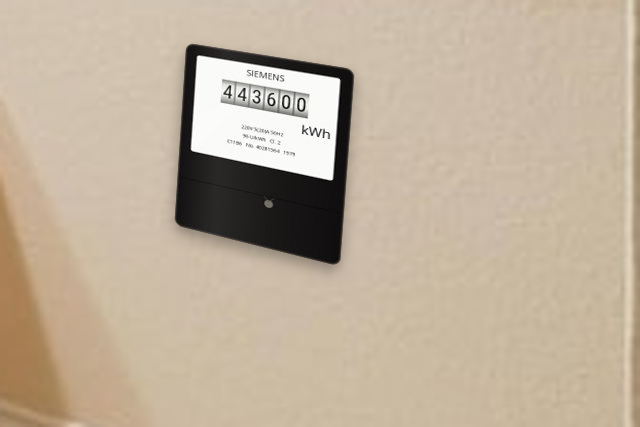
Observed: 443600; kWh
